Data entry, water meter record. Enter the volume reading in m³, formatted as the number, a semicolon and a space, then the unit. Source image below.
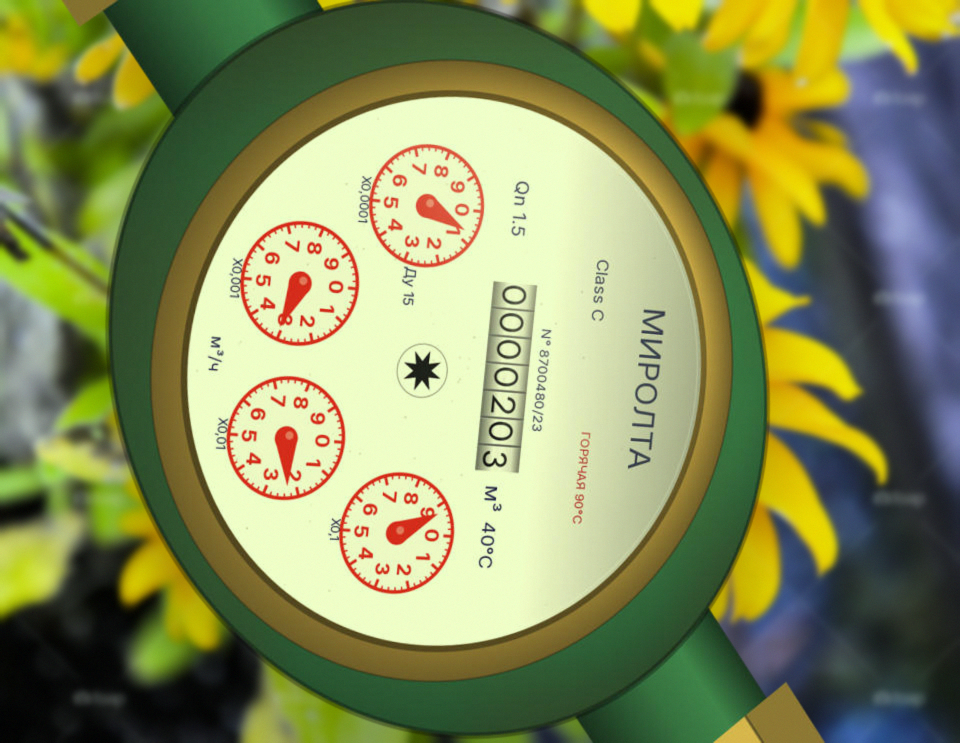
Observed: 202.9230; m³
